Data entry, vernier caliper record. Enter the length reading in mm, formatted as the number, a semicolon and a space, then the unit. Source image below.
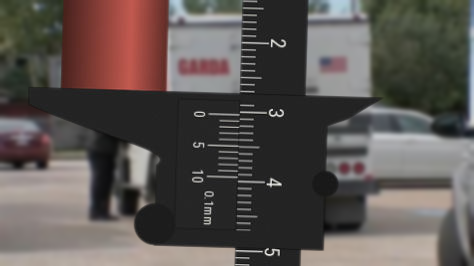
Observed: 30.4; mm
